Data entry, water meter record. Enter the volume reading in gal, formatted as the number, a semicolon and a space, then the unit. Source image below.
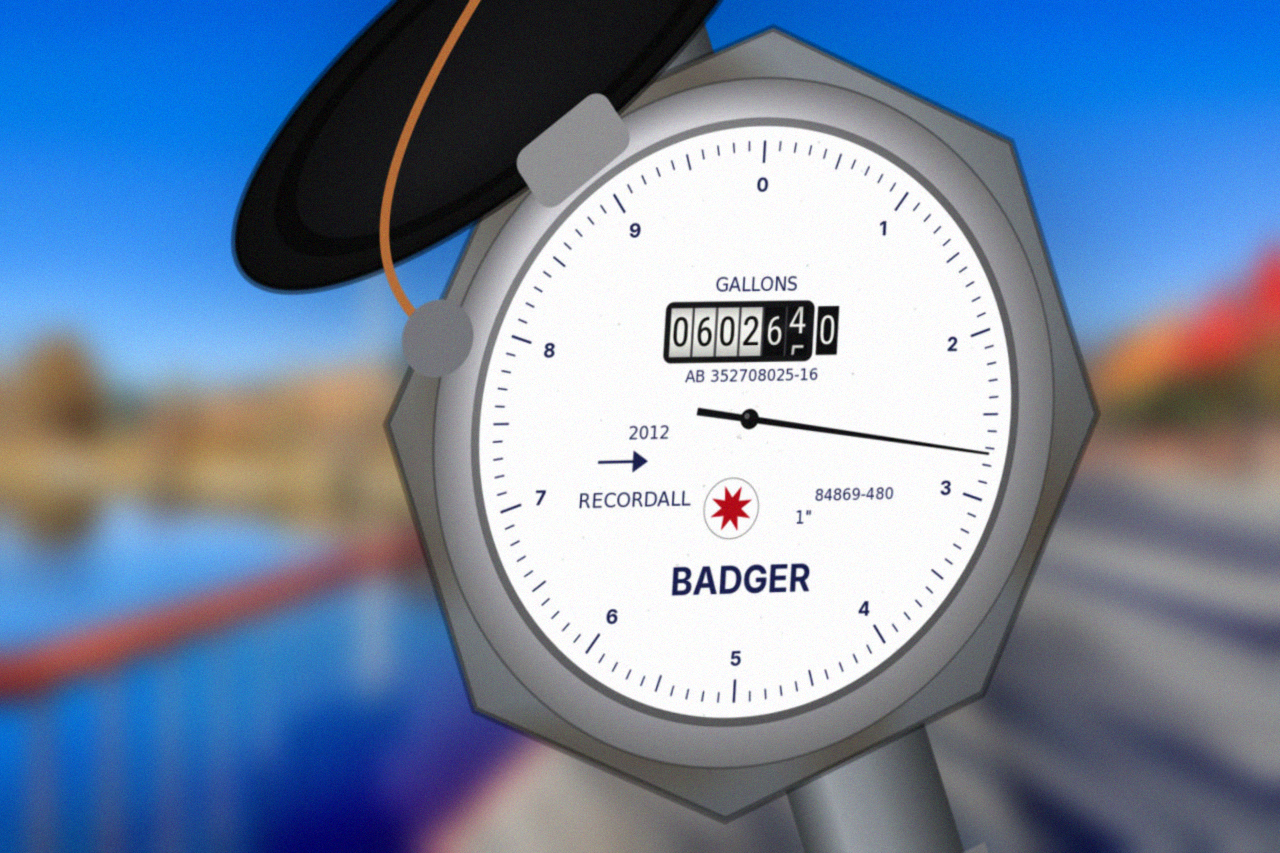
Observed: 602642.7; gal
